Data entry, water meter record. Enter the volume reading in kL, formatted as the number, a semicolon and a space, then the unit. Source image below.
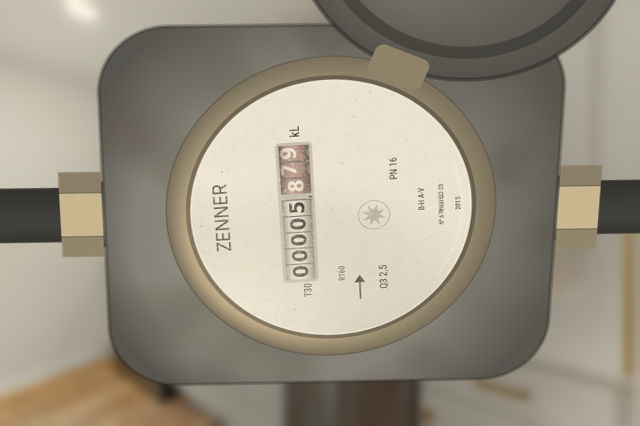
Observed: 5.879; kL
